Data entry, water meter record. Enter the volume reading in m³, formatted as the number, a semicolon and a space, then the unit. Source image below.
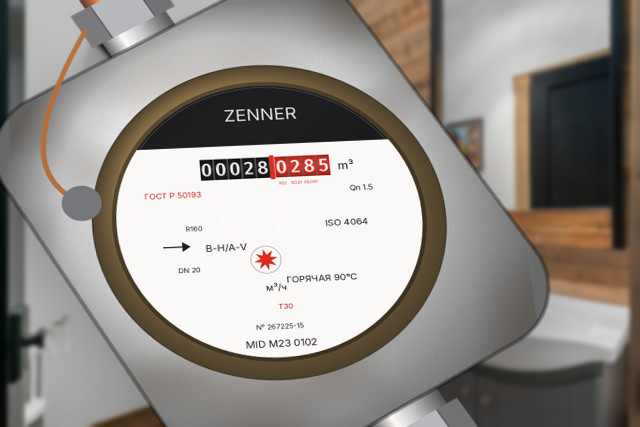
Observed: 28.0285; m³
